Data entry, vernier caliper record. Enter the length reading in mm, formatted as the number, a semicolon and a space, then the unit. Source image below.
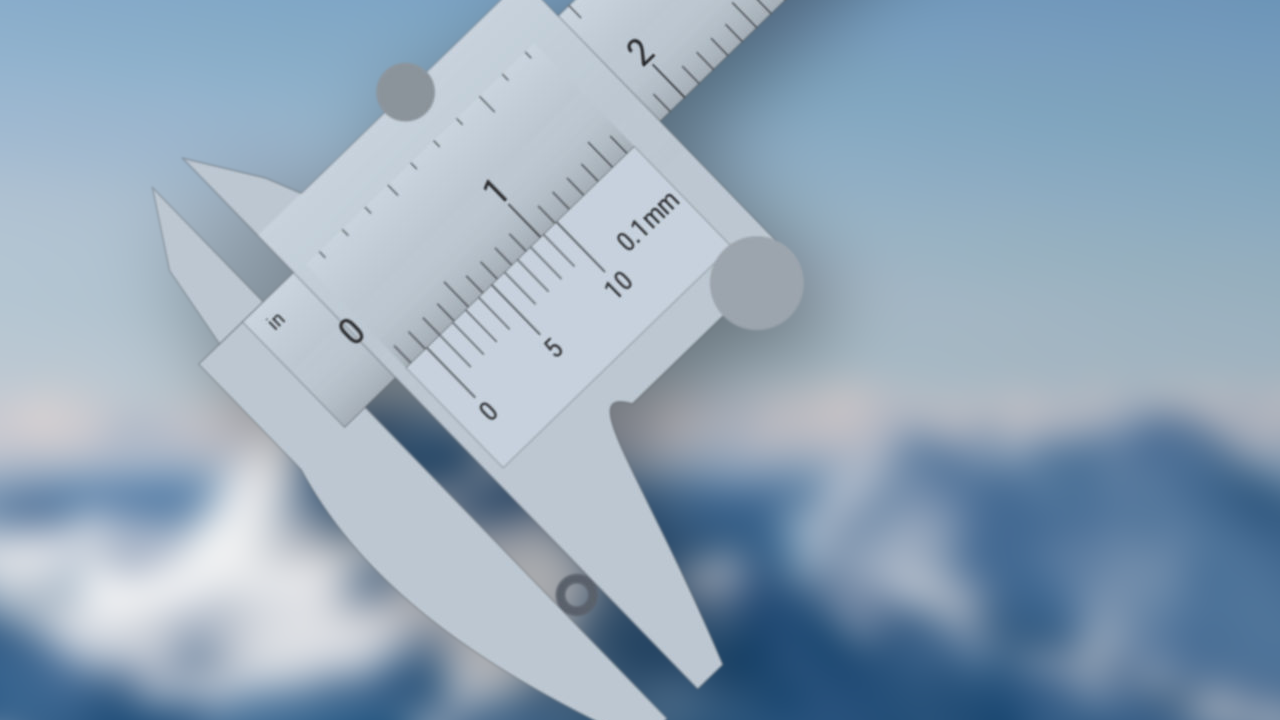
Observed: 2.1; mm
